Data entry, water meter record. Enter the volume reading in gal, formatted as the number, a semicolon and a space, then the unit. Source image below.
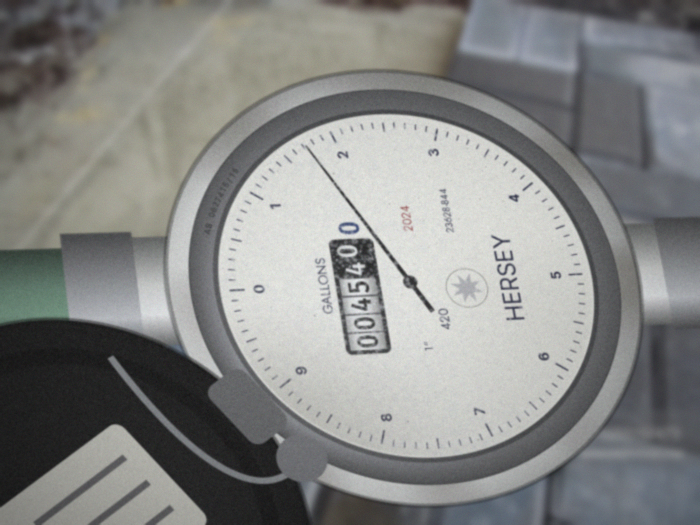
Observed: 45401.7; gal
